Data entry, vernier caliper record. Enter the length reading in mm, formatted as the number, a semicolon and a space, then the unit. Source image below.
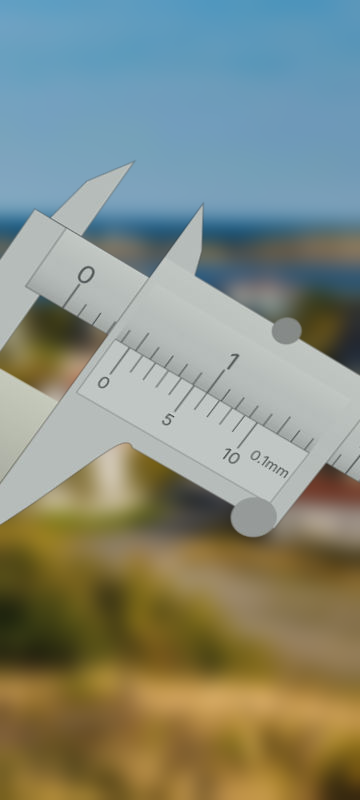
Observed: 4.6; mm
